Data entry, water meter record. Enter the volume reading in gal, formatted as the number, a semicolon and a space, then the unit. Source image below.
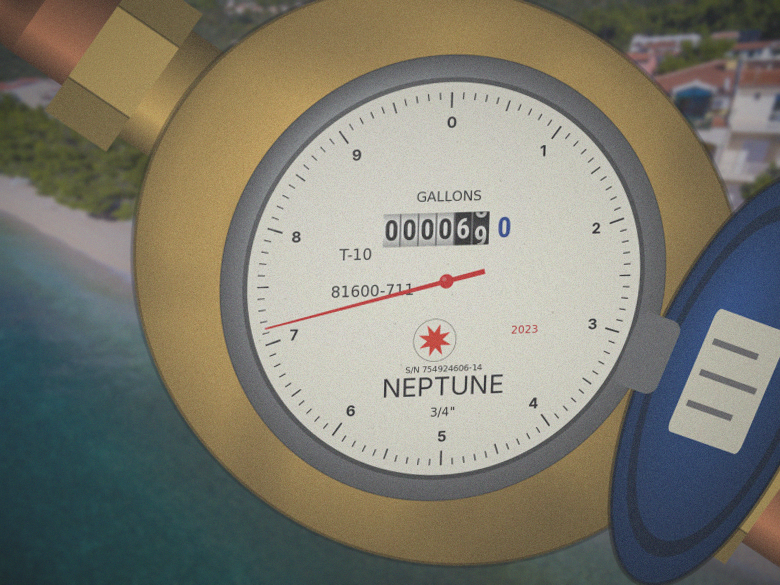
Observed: 687.1; gal
